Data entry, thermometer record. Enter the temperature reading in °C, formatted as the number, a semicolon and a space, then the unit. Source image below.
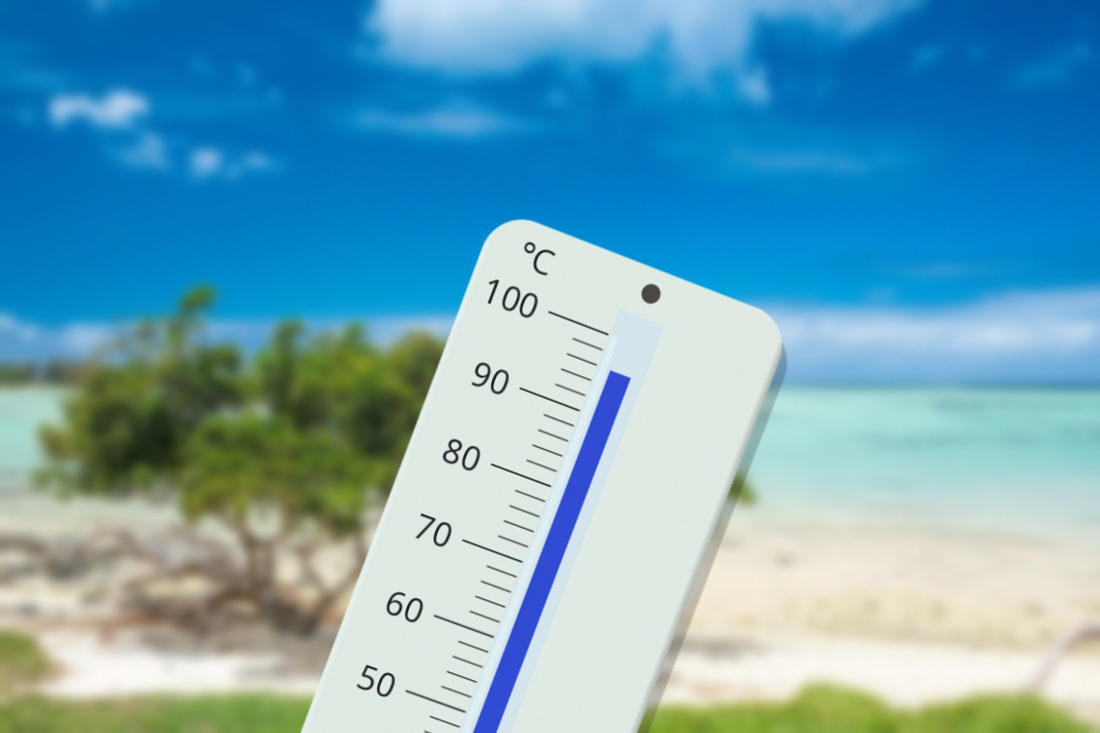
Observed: 96; °C
